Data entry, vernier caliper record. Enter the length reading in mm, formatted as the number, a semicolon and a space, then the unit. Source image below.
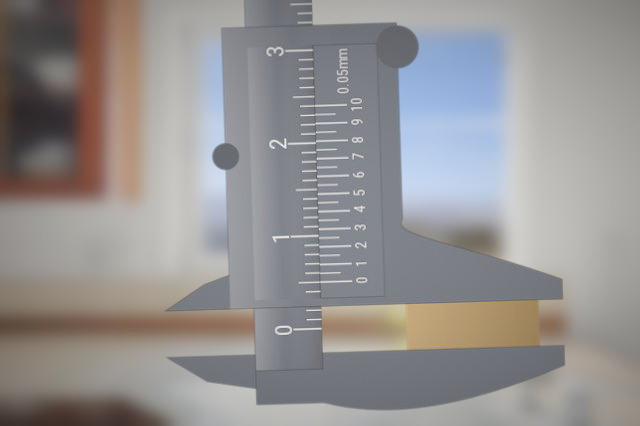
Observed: 5.0; mm
